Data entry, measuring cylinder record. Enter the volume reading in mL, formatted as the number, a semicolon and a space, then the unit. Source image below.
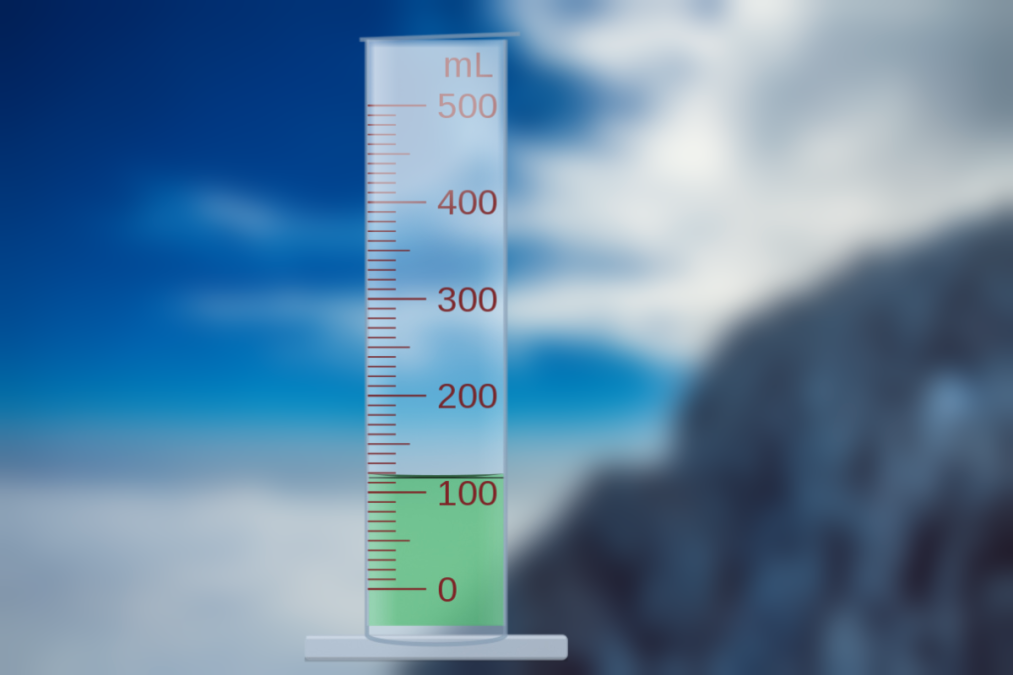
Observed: 115; mL
